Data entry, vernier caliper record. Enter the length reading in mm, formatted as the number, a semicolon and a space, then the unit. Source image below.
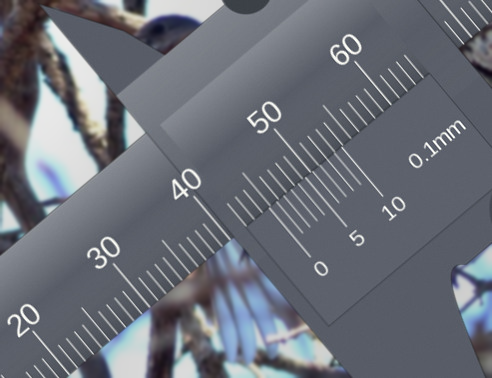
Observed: 44.8; mm
